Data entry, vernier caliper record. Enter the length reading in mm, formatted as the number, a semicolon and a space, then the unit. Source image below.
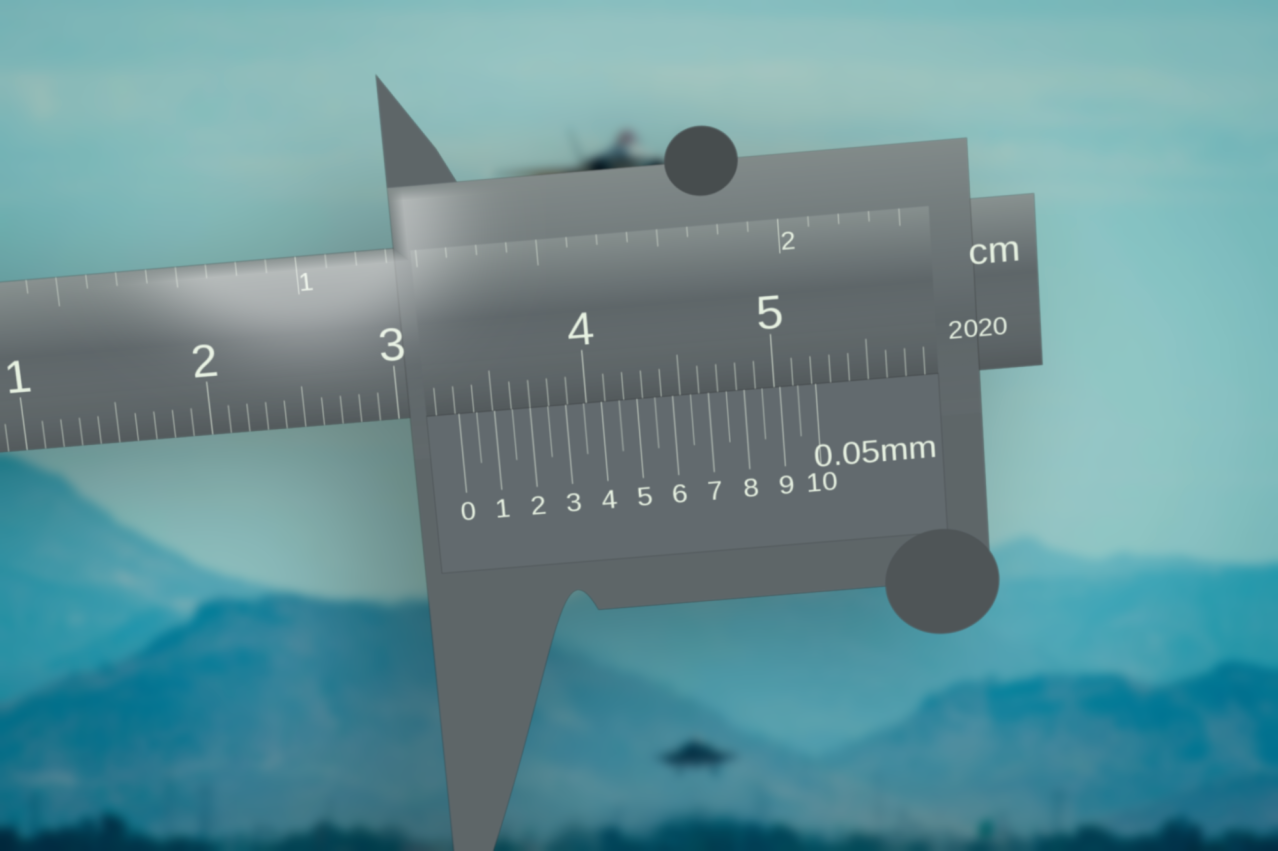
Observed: 33.2; mm
